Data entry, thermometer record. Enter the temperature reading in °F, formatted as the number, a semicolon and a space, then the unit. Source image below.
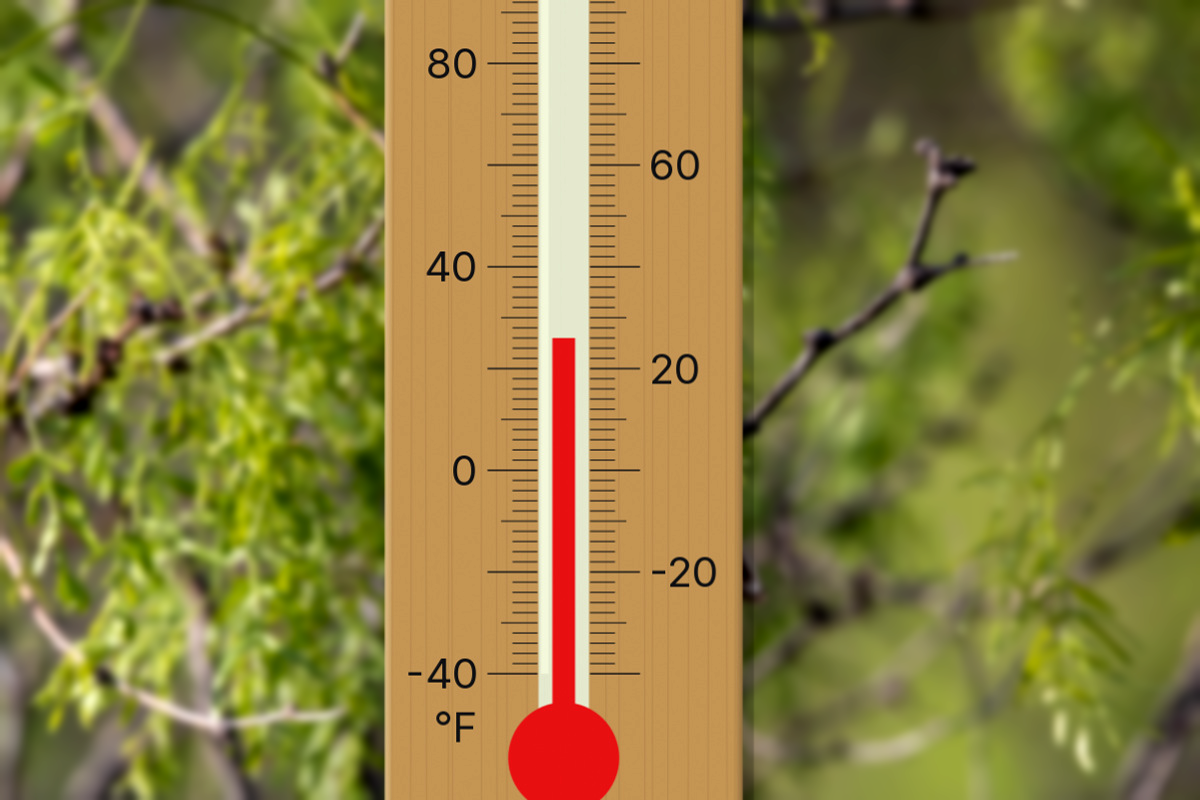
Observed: 26; °F
